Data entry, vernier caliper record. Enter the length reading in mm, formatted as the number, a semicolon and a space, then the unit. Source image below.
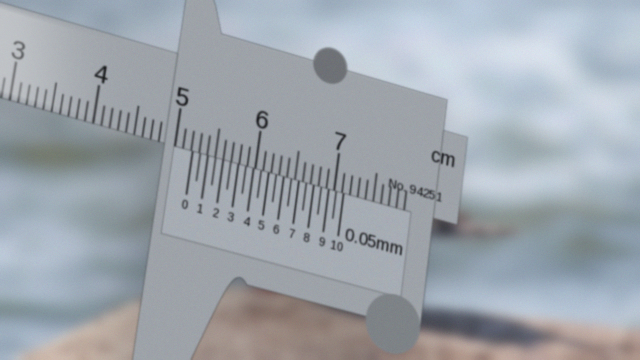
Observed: 52.2; mm
